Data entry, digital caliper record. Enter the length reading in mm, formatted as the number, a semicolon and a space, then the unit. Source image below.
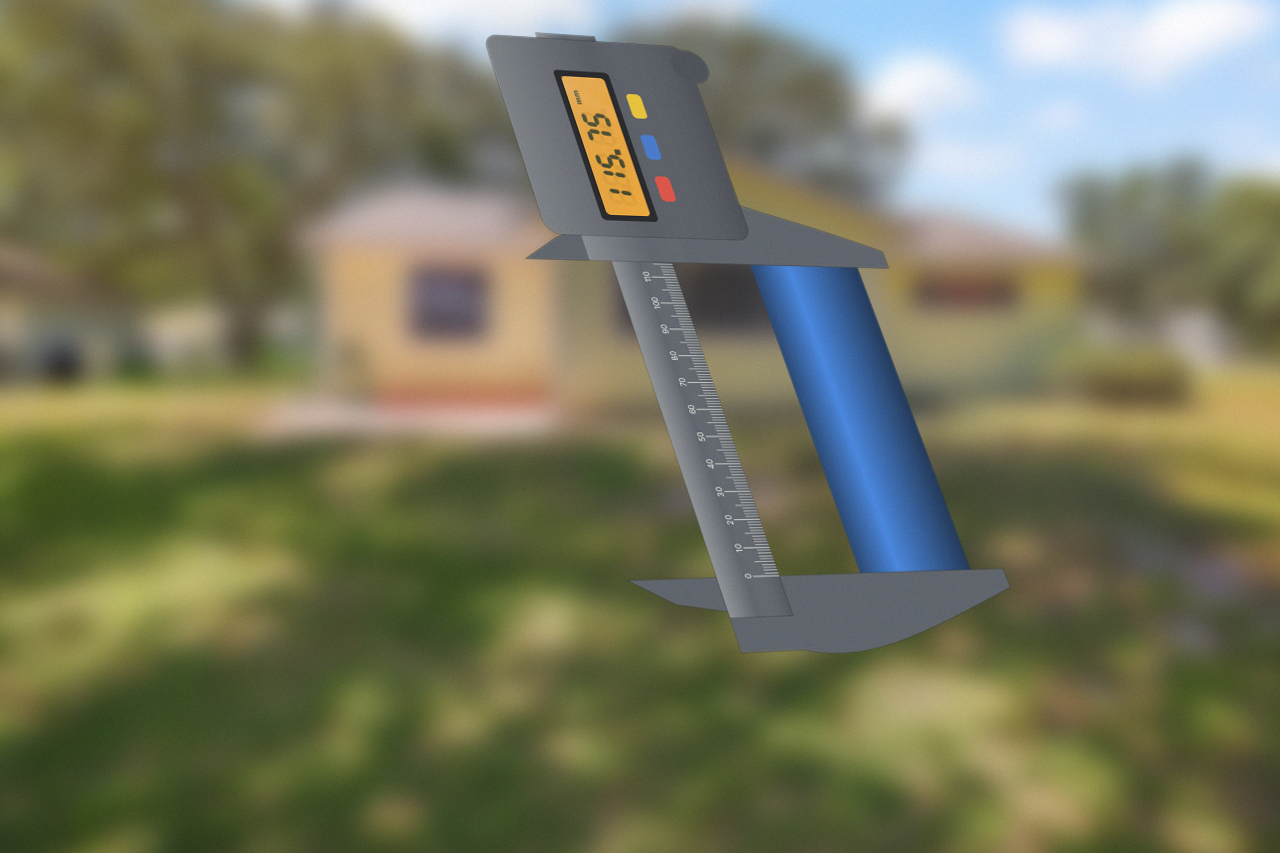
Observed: 115.75; mm
